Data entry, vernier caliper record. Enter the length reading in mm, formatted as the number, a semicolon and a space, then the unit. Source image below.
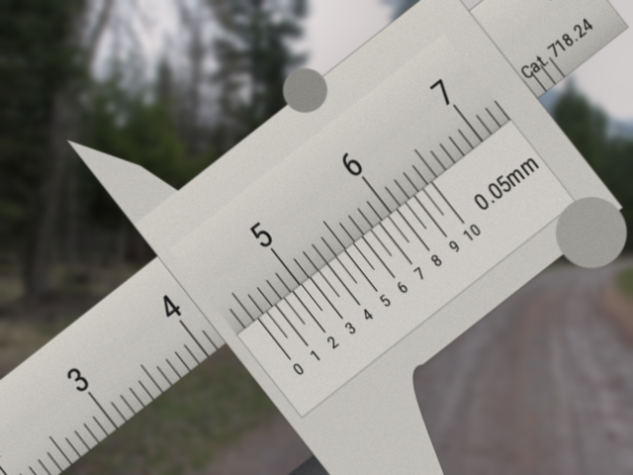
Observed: 45.4; mm
